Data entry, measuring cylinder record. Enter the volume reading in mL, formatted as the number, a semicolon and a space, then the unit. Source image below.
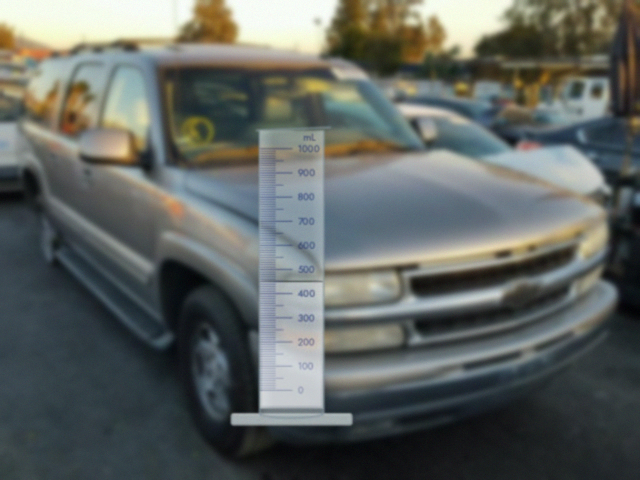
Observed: 450; mL
